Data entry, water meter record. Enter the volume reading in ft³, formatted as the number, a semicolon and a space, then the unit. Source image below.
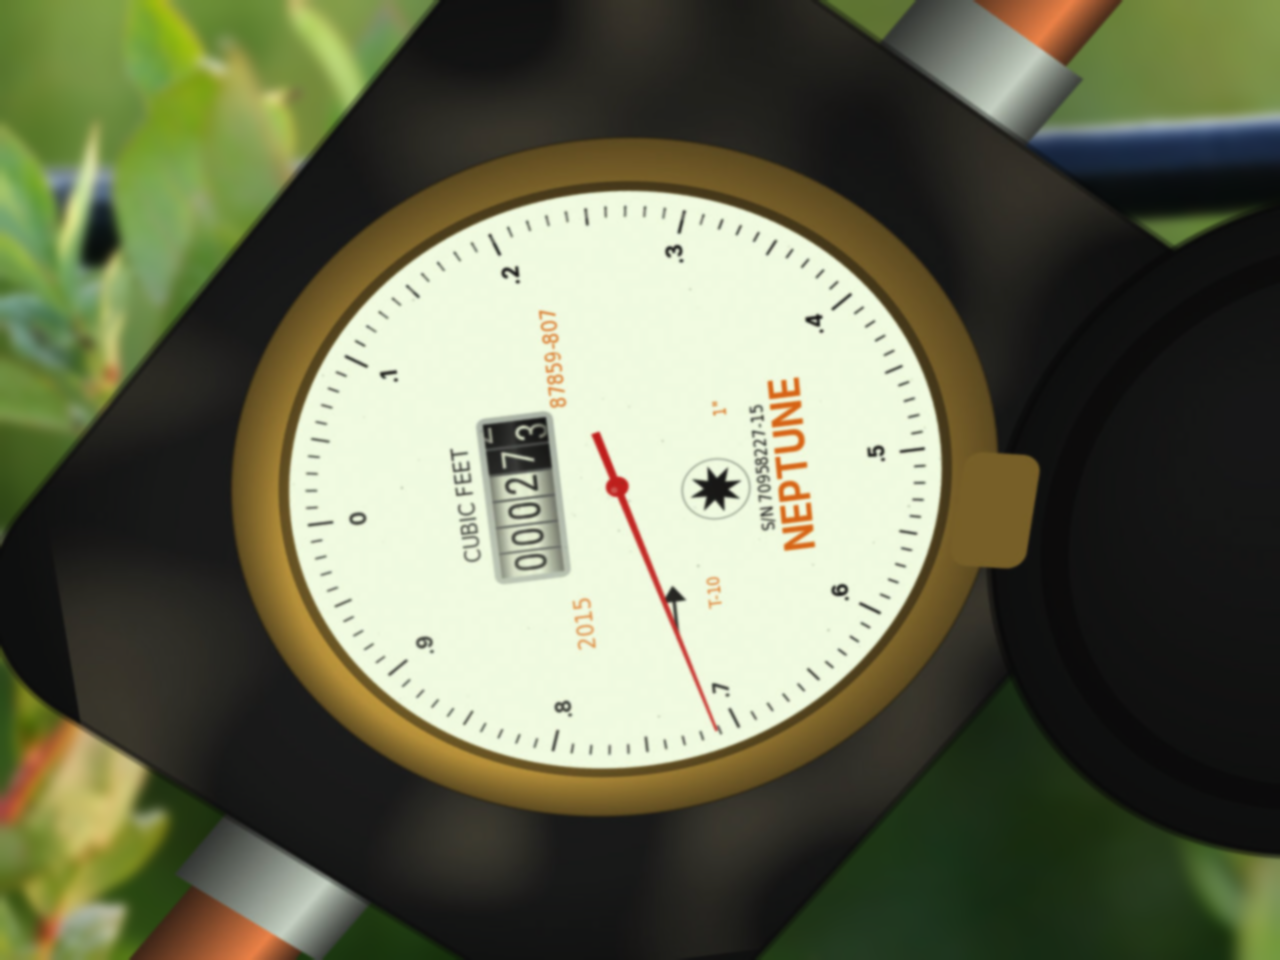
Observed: 272.71; ft³
